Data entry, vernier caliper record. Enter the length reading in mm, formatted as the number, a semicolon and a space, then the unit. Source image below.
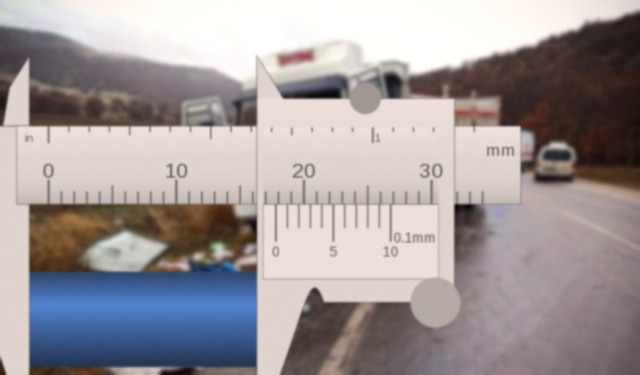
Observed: 17.8; mm
